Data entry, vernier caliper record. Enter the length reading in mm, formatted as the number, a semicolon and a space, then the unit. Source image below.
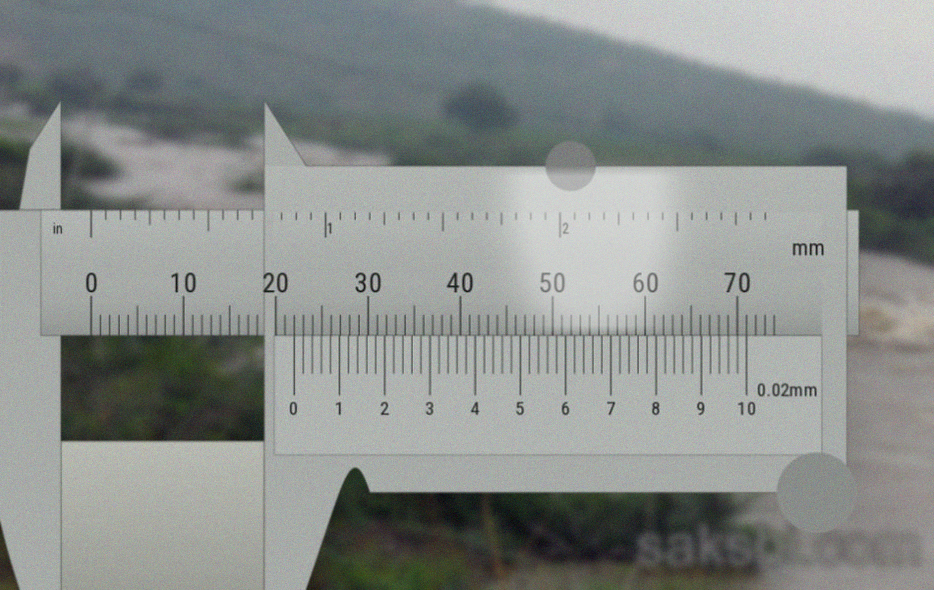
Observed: 22.0; mm
